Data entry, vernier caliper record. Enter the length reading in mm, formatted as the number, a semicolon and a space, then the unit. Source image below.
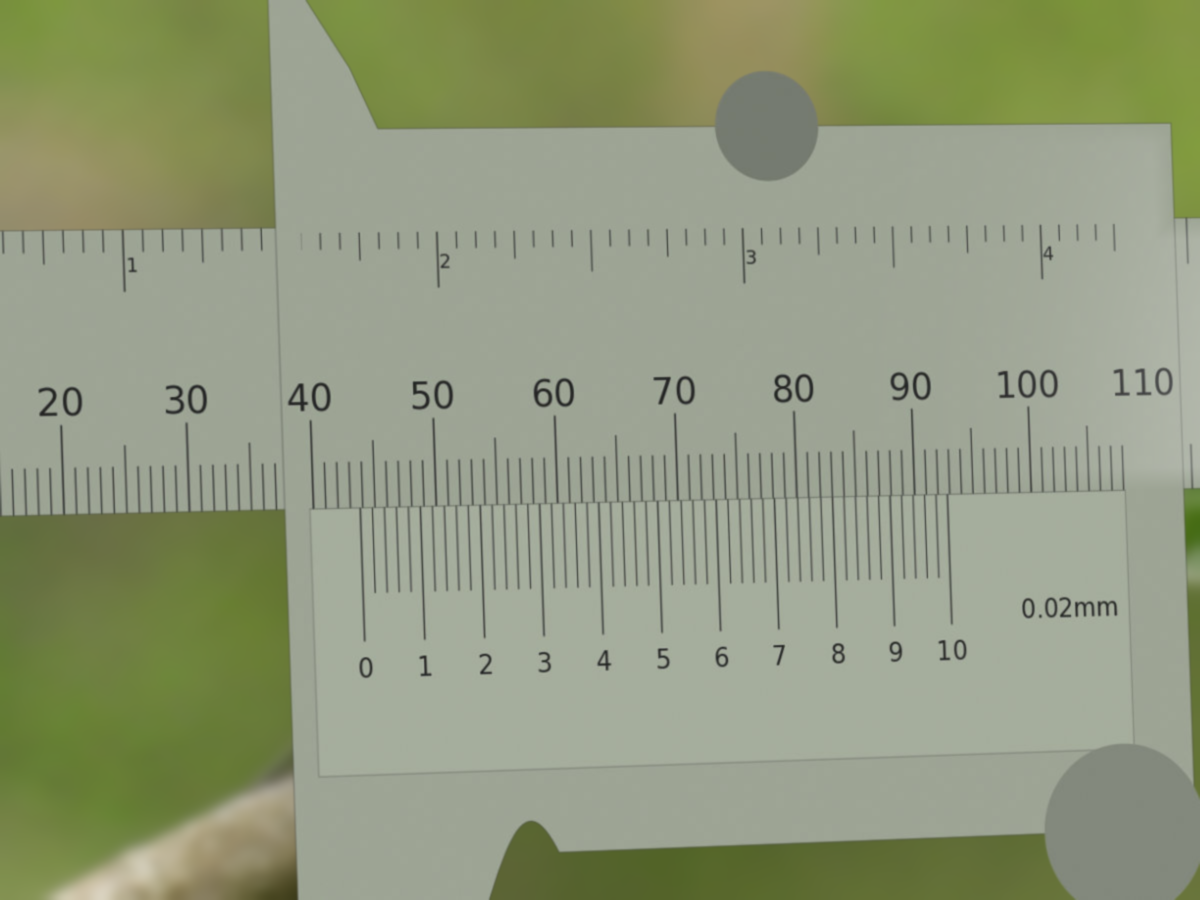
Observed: 43.8; mm
